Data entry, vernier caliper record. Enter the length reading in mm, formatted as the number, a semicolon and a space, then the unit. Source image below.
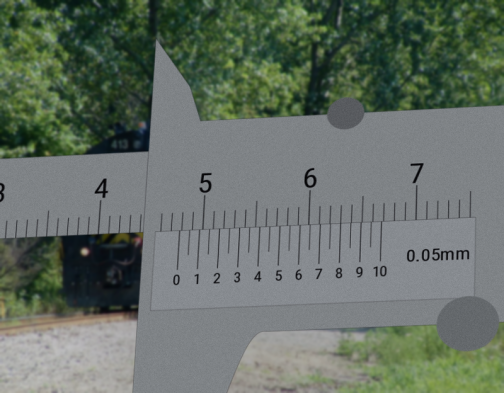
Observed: 47.8; mm
